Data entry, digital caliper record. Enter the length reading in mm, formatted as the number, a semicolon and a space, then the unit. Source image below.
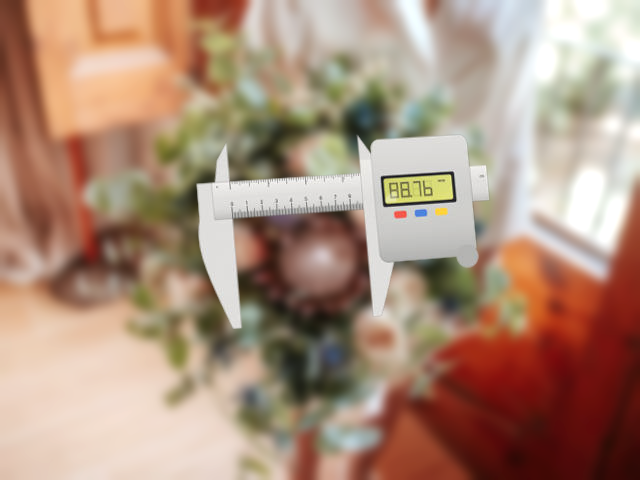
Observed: 88.76; mm
